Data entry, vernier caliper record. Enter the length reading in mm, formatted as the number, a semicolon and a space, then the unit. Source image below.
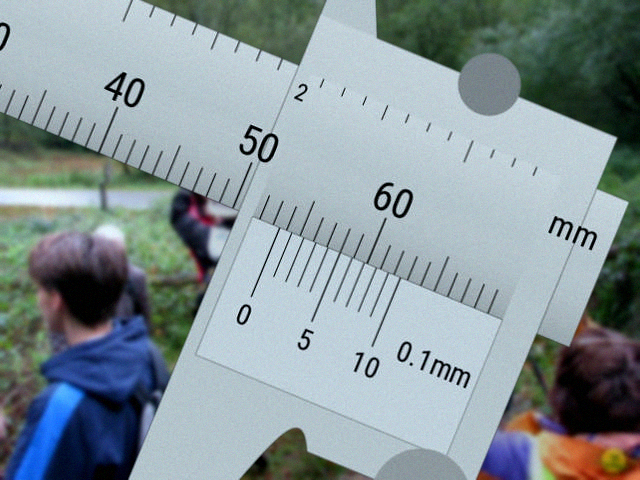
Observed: 53.5; mm
